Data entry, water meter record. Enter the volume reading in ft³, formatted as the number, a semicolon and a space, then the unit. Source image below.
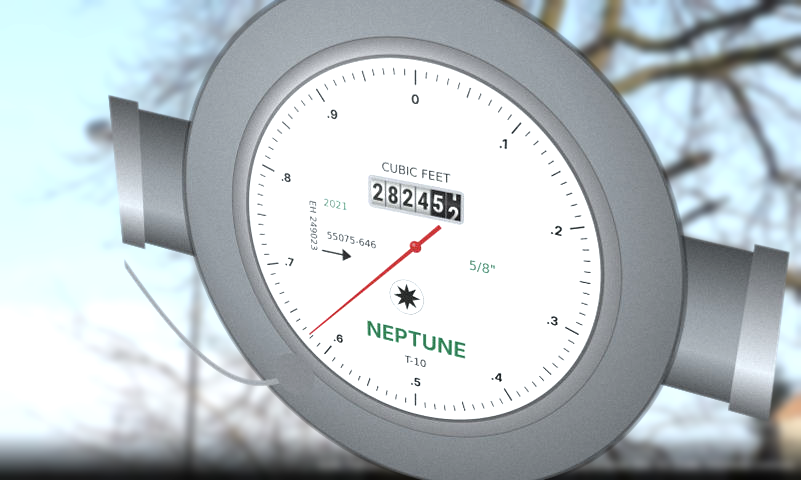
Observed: 282451.62; ft³
